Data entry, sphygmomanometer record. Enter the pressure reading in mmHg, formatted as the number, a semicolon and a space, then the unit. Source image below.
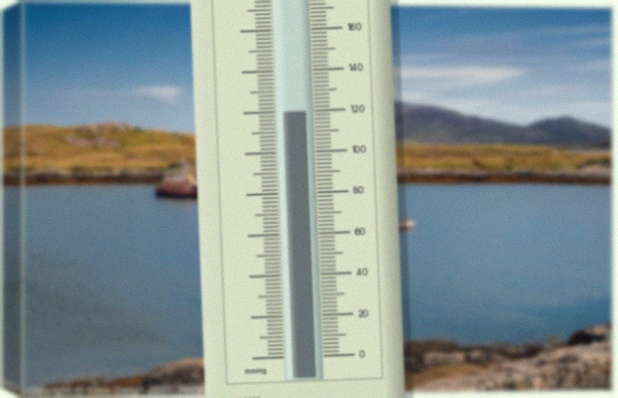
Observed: 120; mmHg
